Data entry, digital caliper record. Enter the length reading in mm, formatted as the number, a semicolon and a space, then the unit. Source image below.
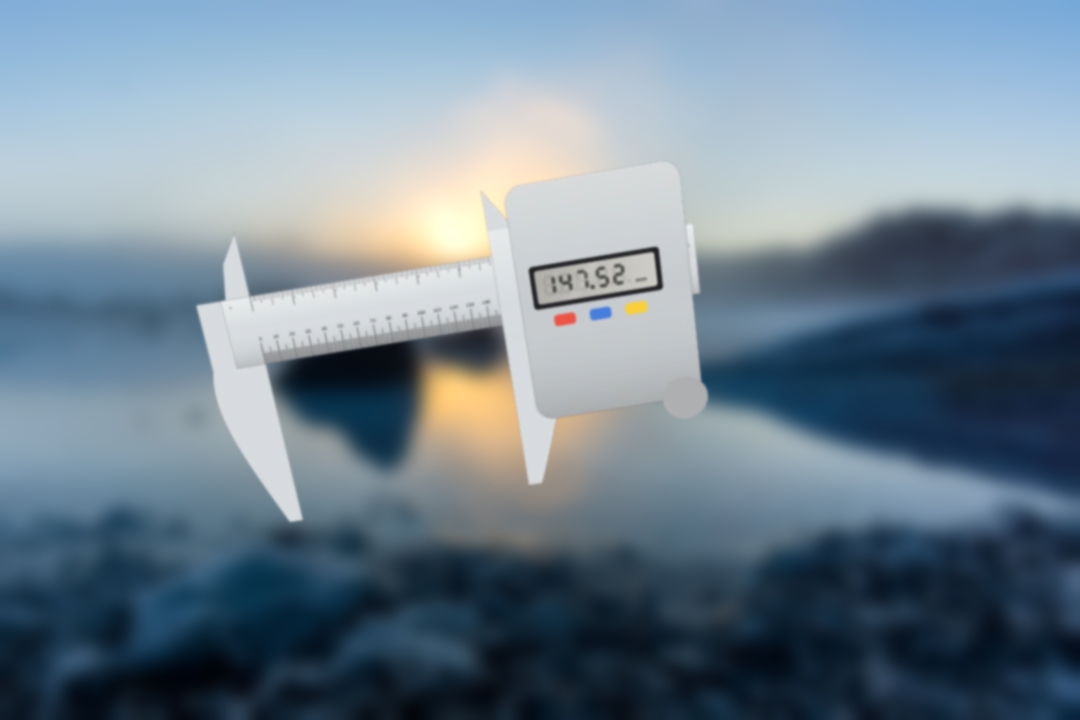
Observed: 147.52; mm
